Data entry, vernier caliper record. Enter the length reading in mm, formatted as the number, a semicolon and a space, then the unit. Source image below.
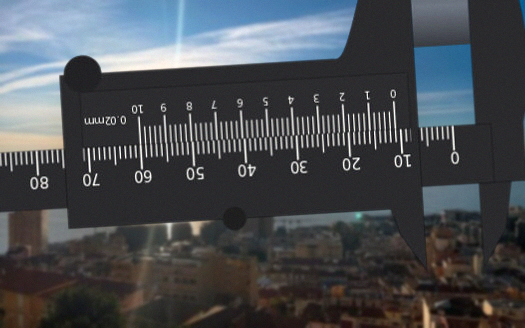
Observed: 11.0; mm
